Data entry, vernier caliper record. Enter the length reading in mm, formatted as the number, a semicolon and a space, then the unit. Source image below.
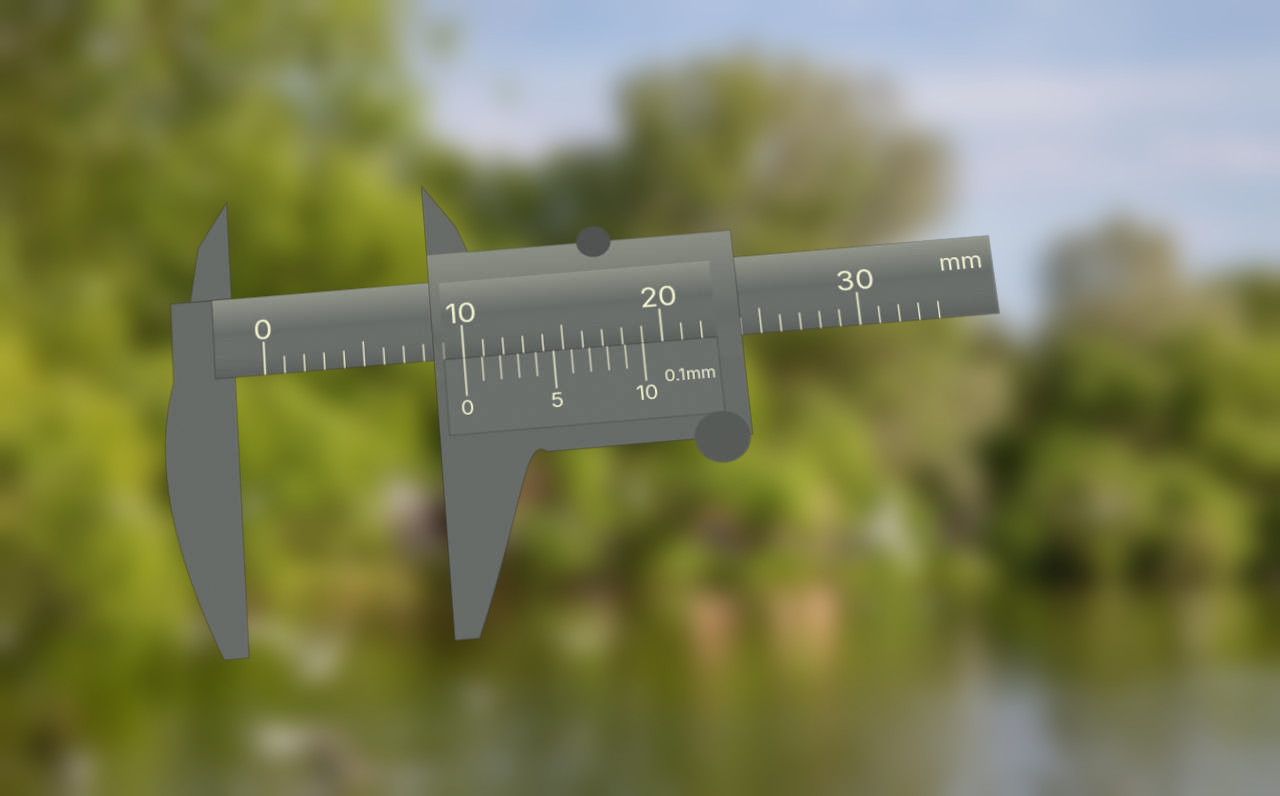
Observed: 10.0; mm
